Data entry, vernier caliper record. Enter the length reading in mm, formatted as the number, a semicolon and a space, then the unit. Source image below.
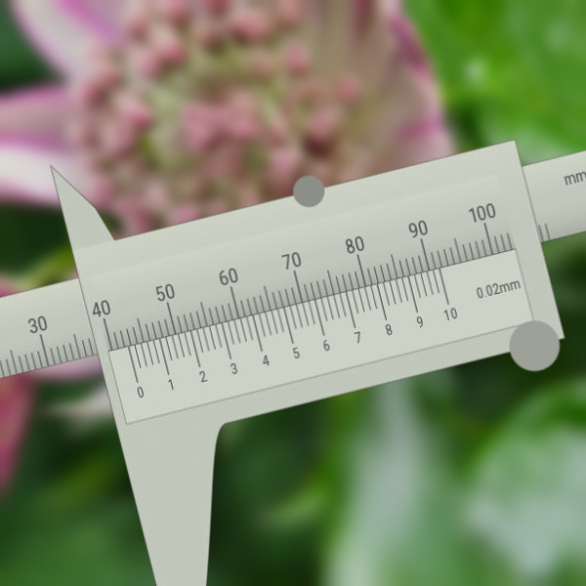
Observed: 42.6; mm
